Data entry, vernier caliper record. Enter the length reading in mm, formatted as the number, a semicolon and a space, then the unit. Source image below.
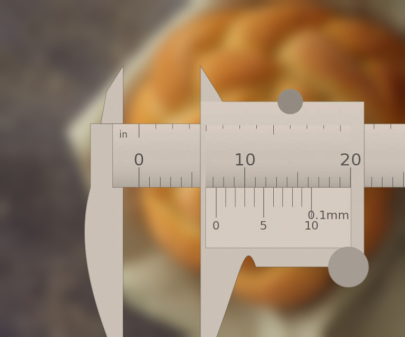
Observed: 7.3; mm
